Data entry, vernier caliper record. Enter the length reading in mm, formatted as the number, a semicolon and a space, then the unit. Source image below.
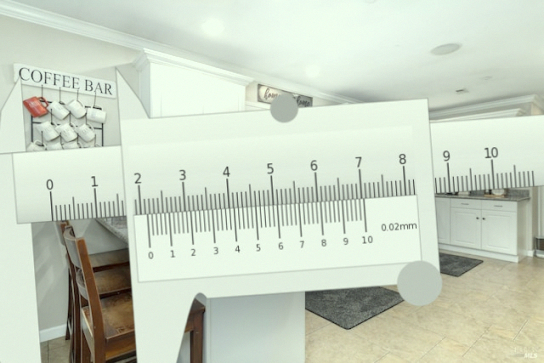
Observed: 21.5; mm
